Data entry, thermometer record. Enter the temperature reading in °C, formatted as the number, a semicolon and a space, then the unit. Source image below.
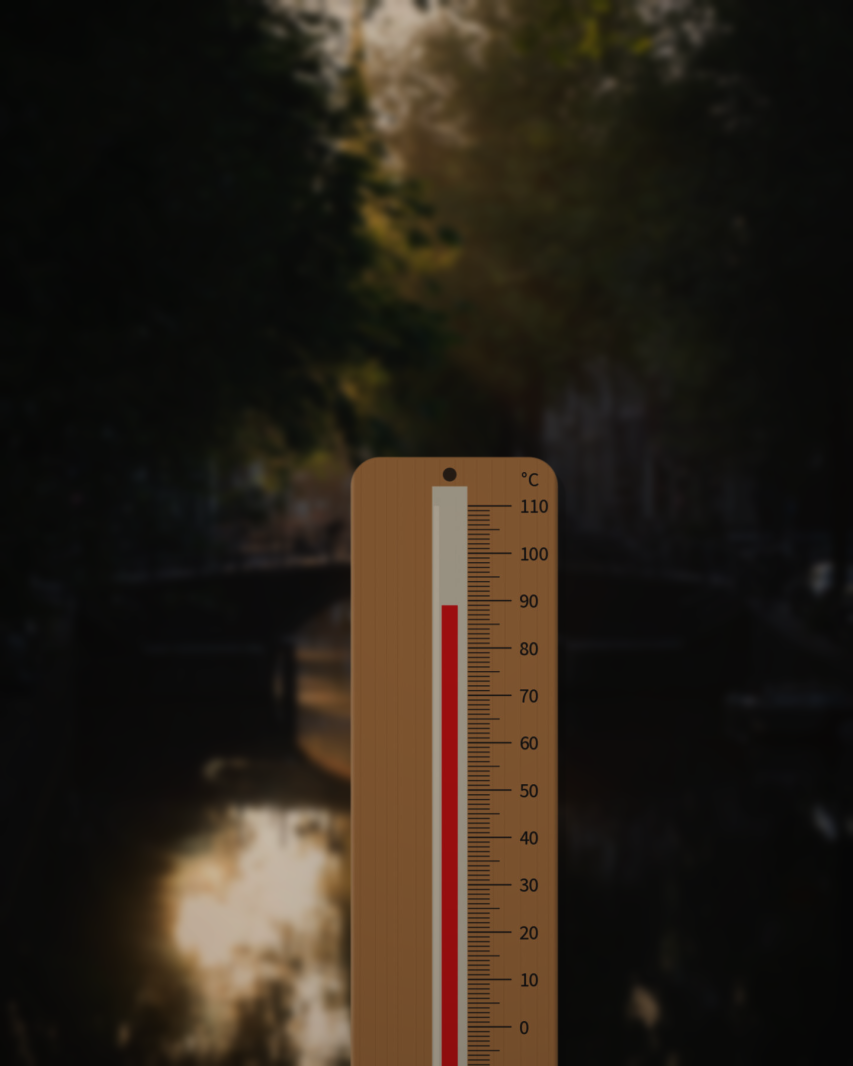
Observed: 89; °C
